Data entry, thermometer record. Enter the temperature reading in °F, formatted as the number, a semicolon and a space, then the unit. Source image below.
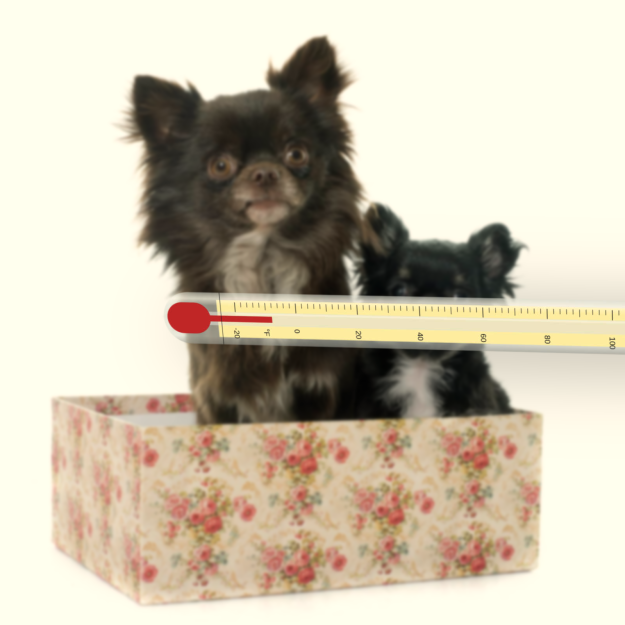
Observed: -8; °F
